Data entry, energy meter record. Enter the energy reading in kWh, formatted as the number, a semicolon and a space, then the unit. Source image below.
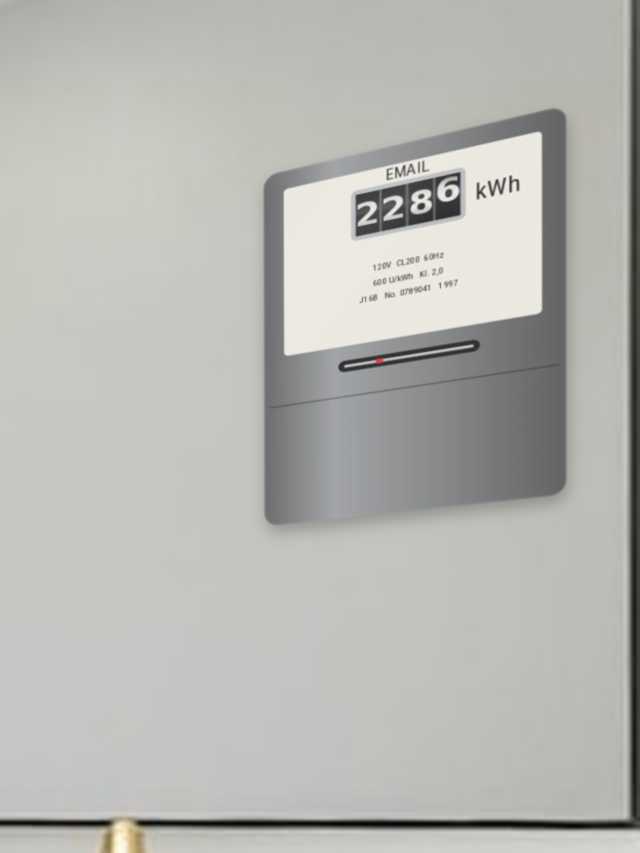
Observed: 2286; kWh
